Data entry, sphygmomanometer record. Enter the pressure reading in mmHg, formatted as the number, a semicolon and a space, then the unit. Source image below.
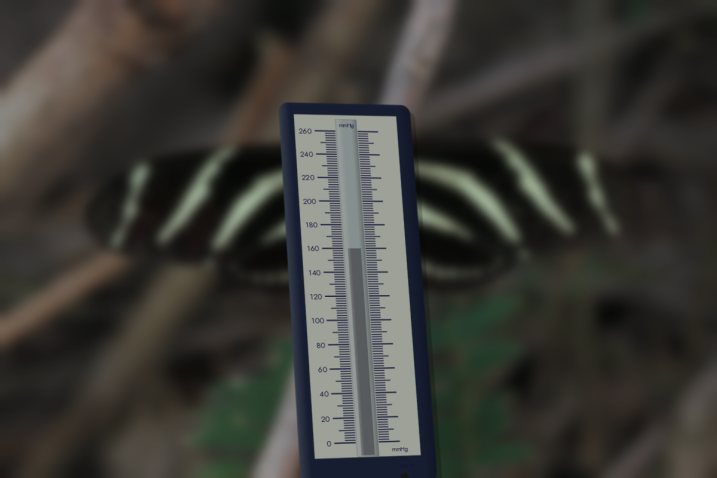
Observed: 160; mmHg
